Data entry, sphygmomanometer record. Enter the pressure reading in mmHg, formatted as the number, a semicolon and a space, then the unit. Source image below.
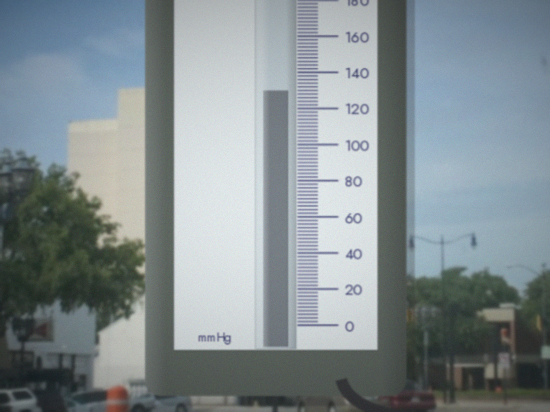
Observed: 130; mmHg
